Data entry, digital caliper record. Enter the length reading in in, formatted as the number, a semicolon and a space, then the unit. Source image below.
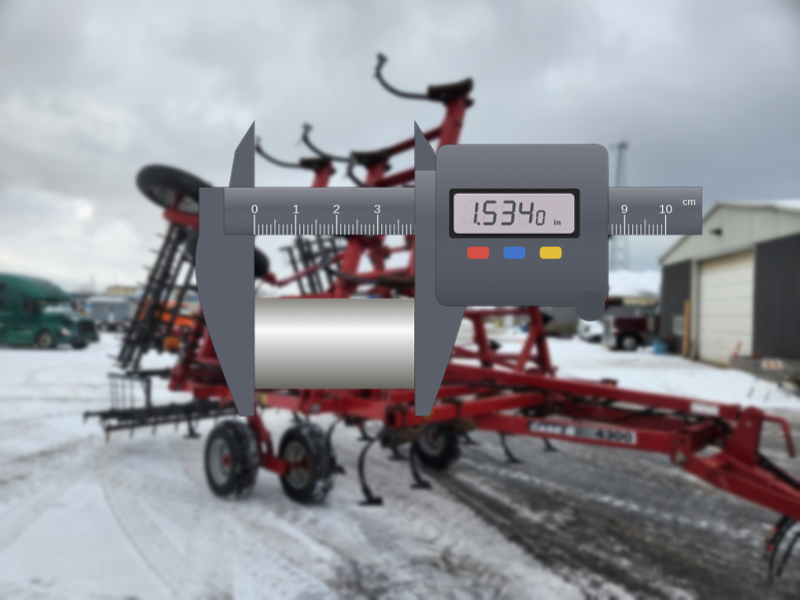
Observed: 1.5340; in
